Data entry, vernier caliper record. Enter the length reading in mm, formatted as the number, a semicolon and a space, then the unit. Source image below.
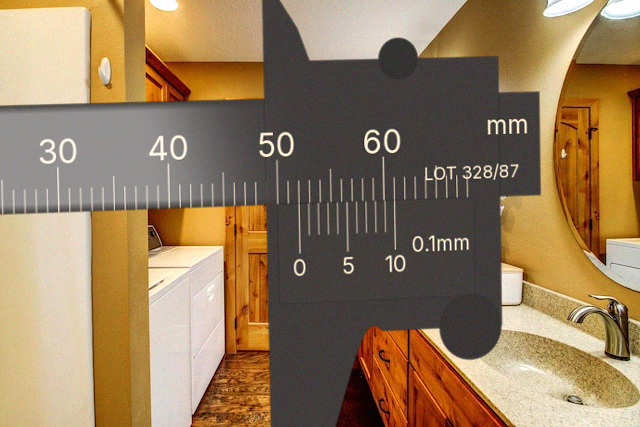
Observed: 52.0; mm
